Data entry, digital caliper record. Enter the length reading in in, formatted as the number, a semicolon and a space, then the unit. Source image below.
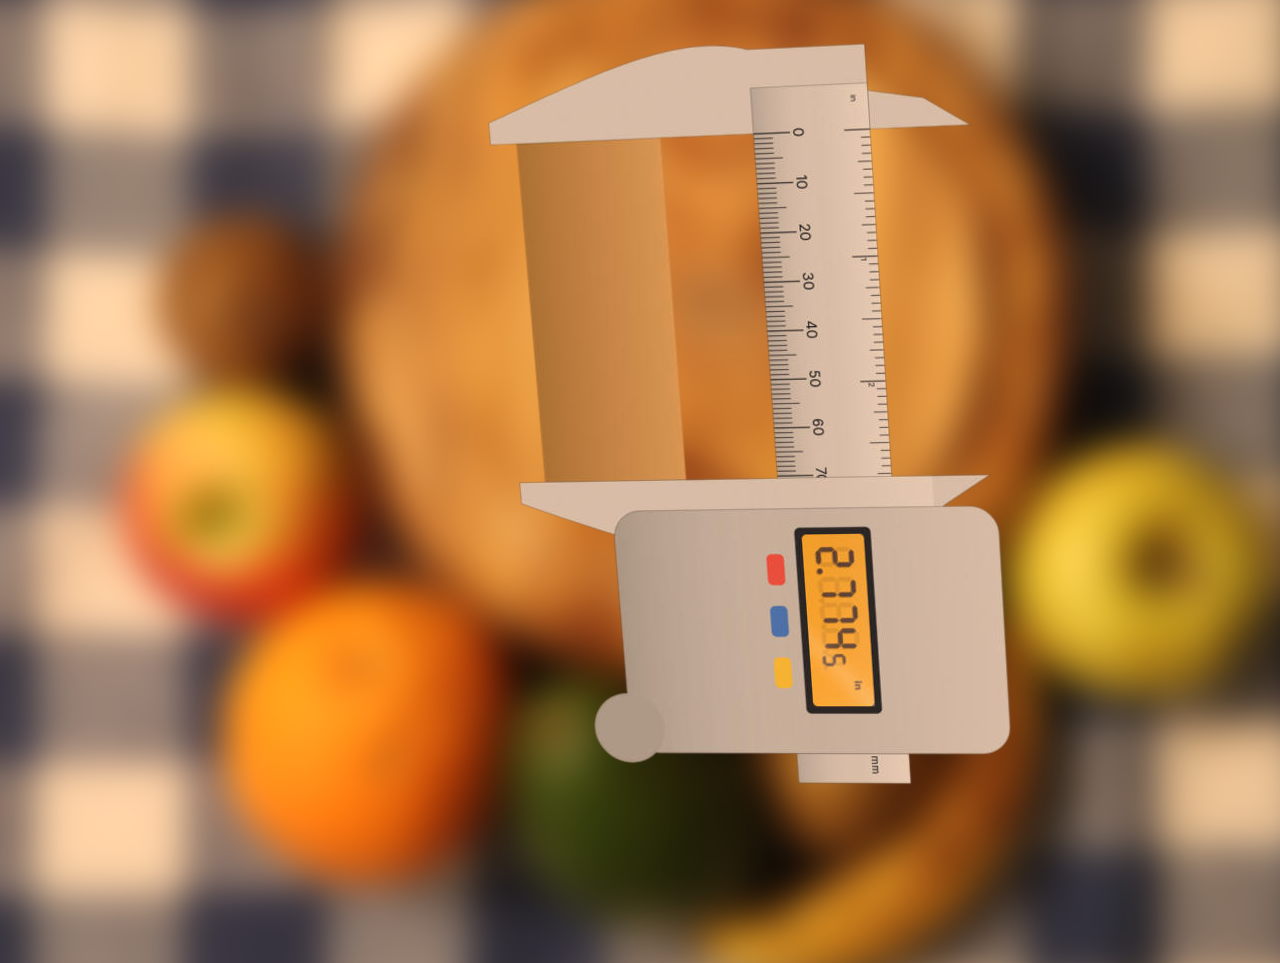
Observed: 2.7745; in
